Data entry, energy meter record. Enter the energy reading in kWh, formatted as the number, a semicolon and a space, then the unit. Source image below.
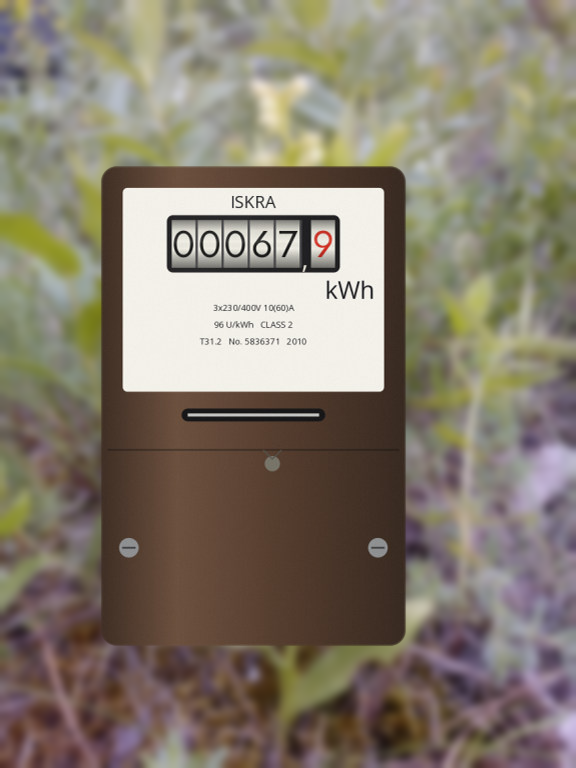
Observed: 67.9; kWh
